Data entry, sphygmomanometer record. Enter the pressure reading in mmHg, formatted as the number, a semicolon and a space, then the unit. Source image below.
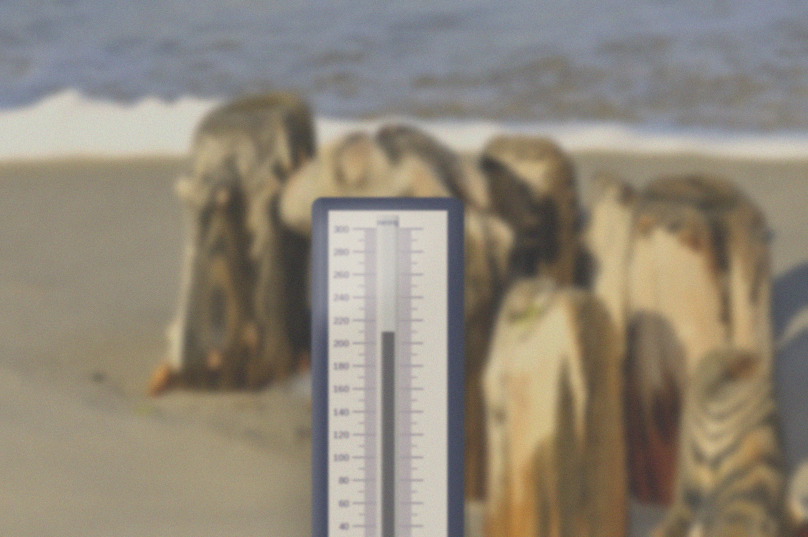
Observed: 210; mmHg
